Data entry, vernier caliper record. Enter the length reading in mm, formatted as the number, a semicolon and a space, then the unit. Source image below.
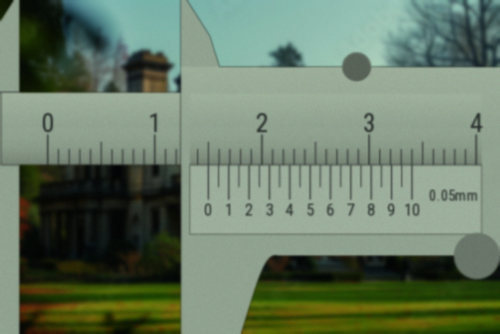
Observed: 15.0; mm
